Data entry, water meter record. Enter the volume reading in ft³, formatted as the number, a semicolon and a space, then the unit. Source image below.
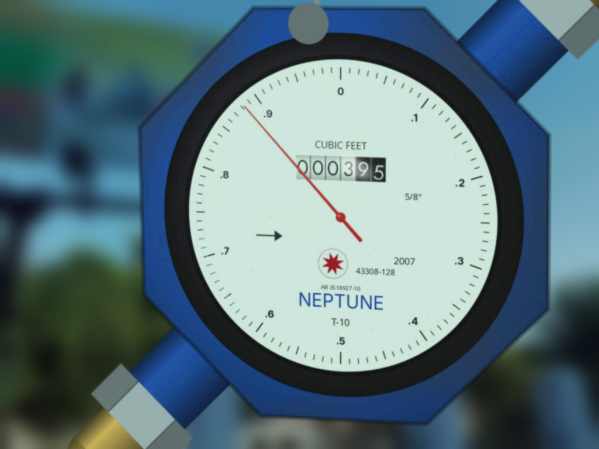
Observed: 394.88; ft³
